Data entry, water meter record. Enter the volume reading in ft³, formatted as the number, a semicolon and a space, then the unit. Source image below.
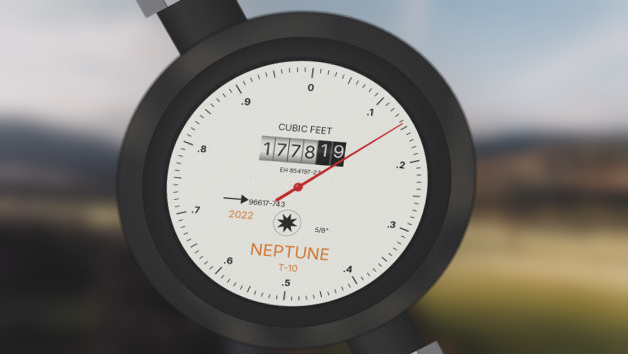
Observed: 177819.14; ft³
